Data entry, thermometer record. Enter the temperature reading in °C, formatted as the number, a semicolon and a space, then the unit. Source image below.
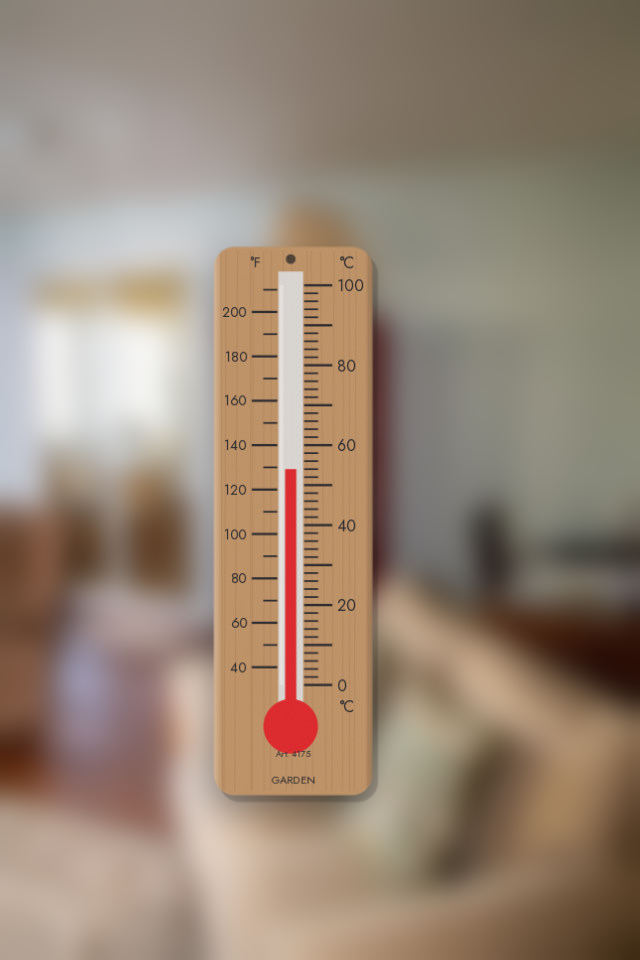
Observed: 54; °C
